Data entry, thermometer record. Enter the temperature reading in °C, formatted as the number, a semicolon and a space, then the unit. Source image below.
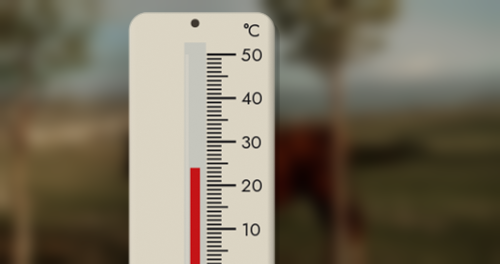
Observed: 24; °C
